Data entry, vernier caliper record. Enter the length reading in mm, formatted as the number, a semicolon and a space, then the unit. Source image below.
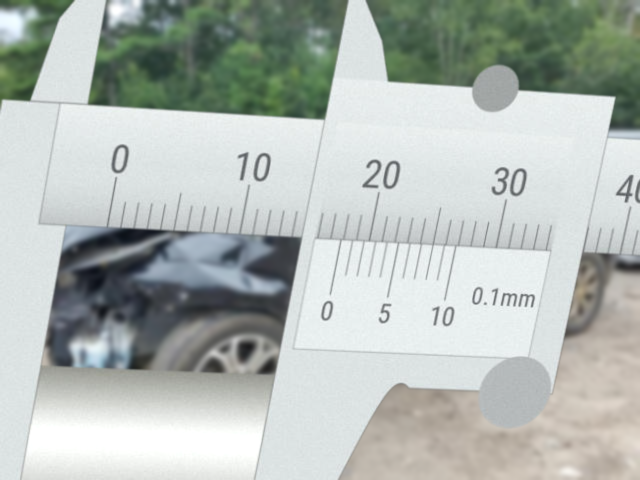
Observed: 17.8; mm
